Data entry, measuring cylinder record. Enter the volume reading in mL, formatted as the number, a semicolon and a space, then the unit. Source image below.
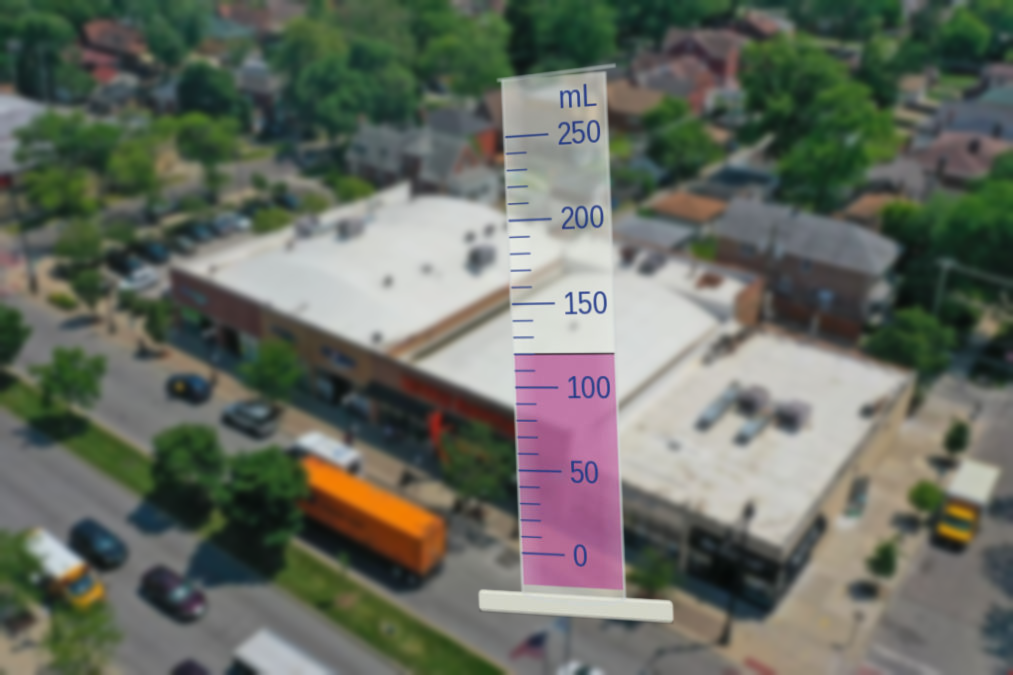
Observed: 120; mL
